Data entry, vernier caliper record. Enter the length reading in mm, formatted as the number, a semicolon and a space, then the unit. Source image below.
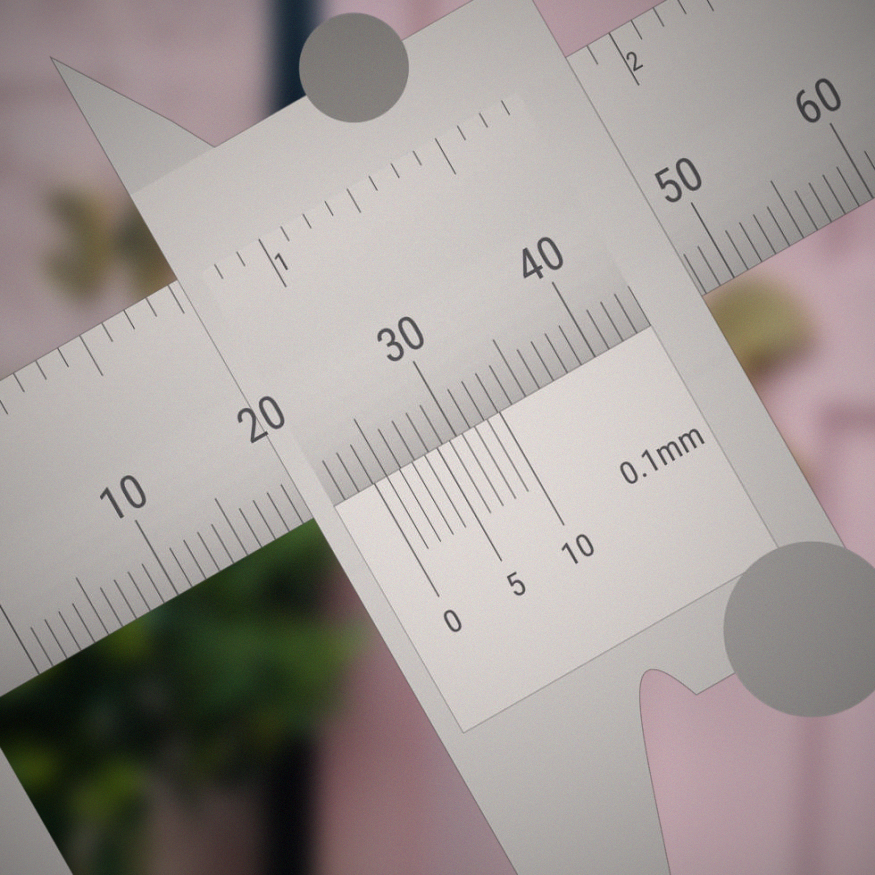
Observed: 24.1; mm
